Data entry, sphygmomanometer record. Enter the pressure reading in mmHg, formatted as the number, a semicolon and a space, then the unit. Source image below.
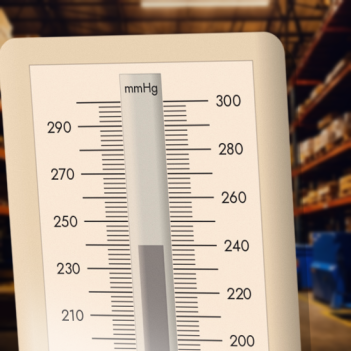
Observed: 240; mmHg
